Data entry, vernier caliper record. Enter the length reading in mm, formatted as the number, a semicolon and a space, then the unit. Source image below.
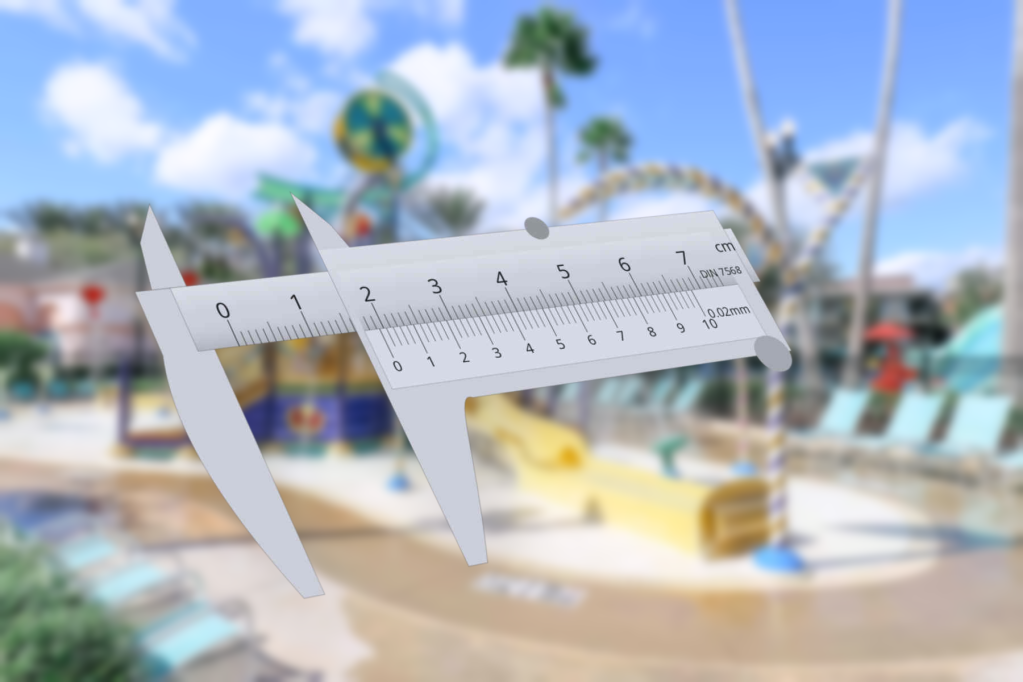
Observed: 19.4; mm
